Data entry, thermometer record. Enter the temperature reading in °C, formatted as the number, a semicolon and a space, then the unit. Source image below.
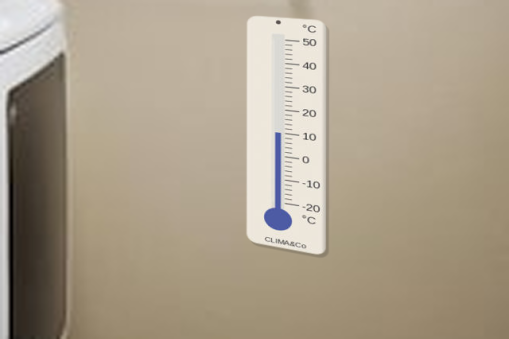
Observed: 10; °C
